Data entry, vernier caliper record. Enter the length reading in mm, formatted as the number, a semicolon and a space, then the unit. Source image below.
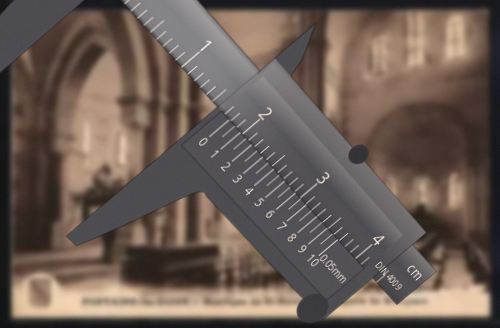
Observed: 17.8; mm
